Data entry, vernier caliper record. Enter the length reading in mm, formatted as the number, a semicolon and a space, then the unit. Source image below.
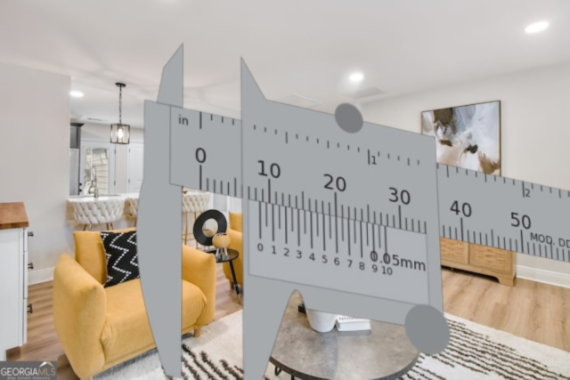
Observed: 8.6; mm
